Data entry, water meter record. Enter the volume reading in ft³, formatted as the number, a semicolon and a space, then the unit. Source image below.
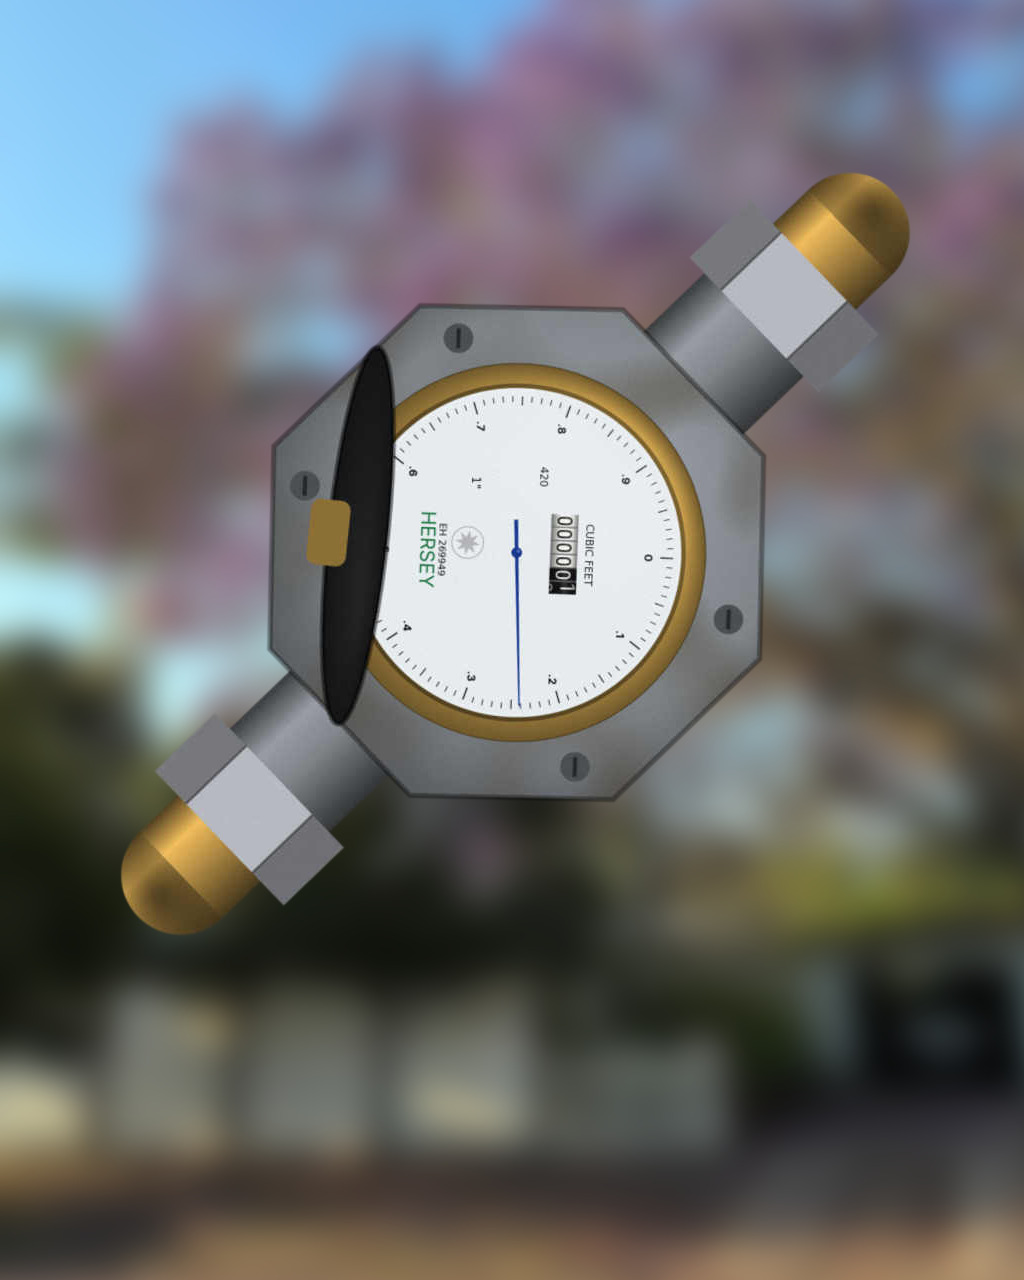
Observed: 1.24; ft³
